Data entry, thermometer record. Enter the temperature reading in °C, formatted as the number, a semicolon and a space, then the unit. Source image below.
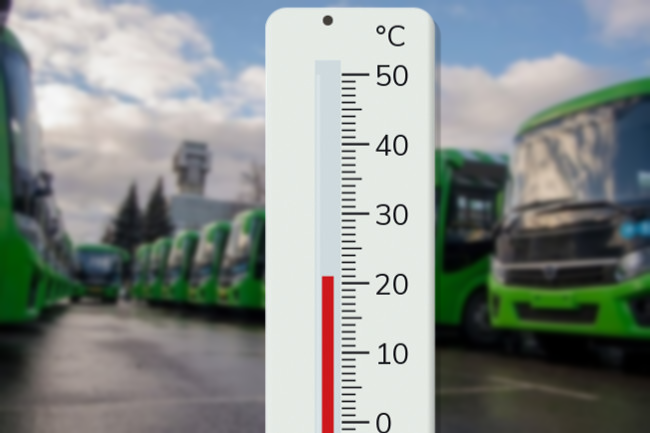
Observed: 21; °C
